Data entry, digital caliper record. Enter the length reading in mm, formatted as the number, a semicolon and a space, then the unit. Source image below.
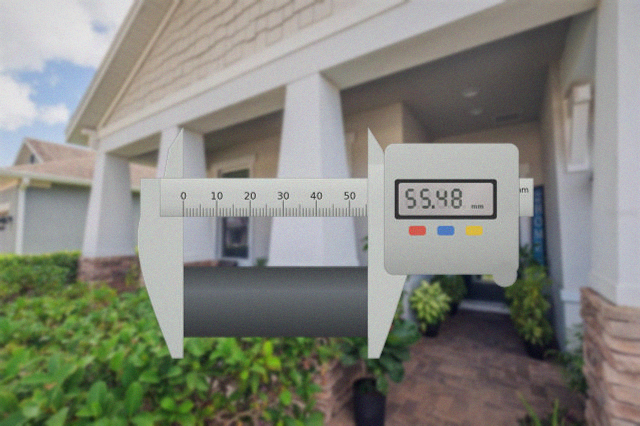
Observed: 55.48; mm
